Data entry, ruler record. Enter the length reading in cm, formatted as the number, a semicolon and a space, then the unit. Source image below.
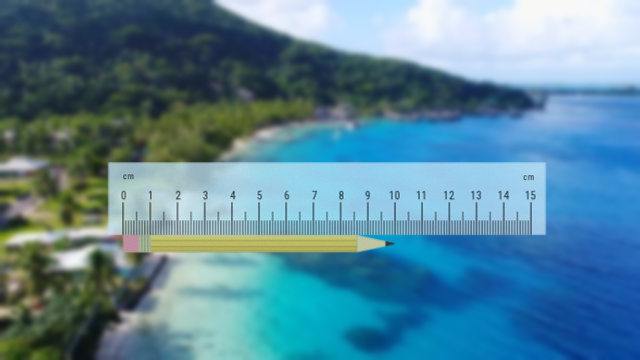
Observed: 10; cm
